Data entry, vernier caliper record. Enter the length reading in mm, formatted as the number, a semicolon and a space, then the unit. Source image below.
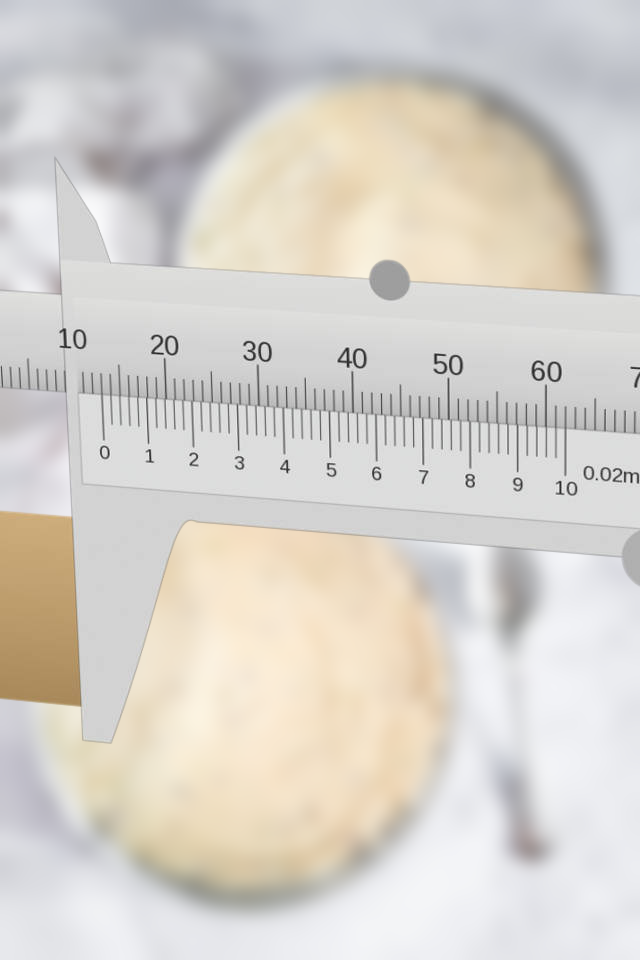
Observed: 13.0; mm
